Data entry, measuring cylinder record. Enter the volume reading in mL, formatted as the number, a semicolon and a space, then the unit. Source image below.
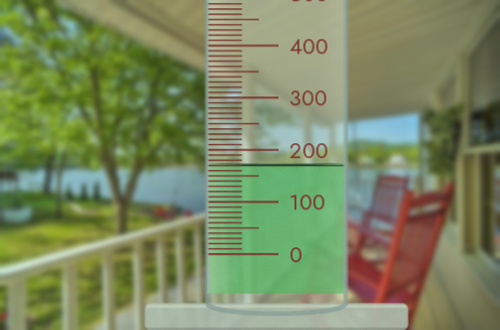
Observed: 170; mL
